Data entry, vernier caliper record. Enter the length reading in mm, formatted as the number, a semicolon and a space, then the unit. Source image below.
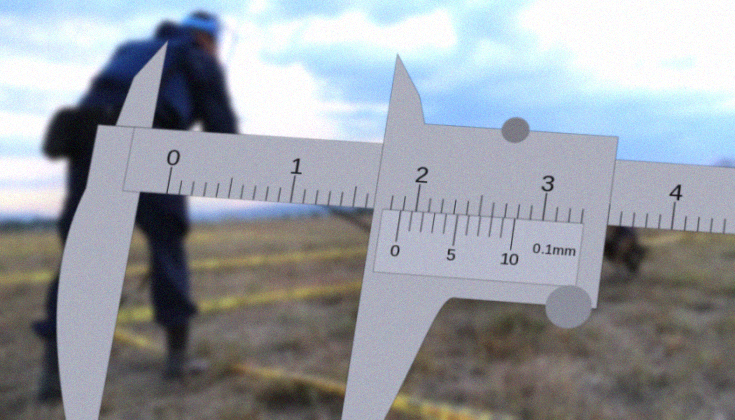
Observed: 18.8; mm
